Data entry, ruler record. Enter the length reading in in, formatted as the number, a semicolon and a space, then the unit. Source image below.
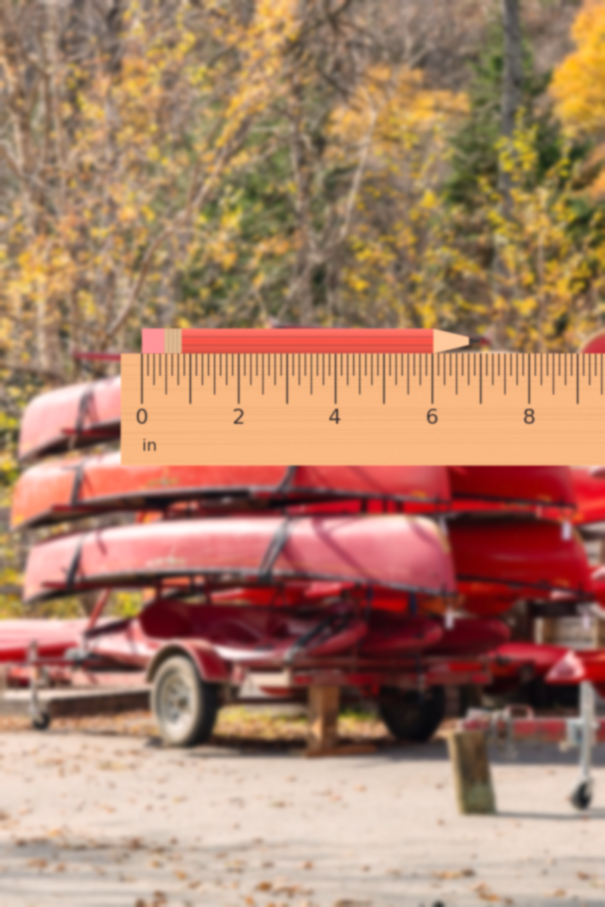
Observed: 7; in
